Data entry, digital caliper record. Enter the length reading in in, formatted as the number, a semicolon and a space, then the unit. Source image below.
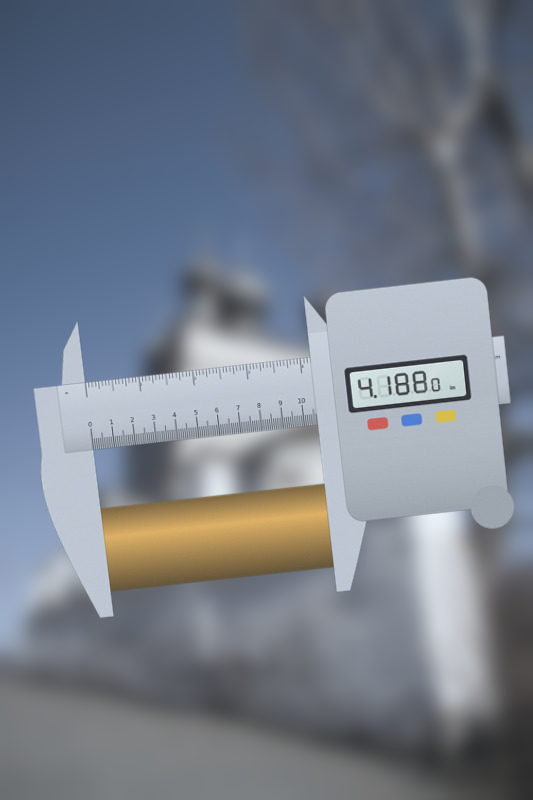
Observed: 4.1880; in
